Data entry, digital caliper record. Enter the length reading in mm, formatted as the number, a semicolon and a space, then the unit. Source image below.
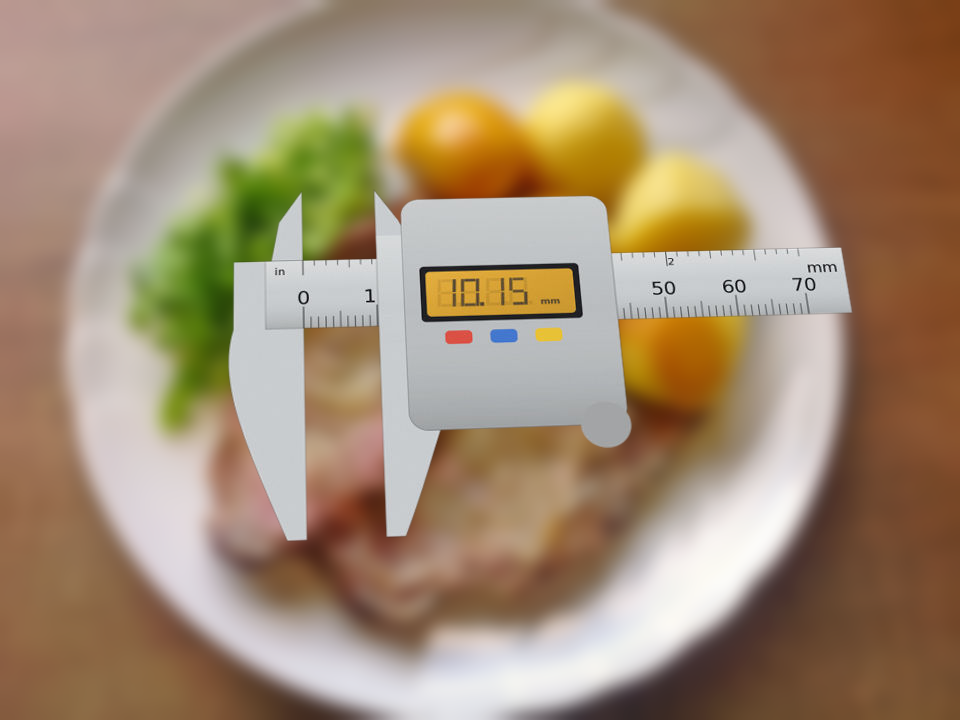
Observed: 10.15; mm
